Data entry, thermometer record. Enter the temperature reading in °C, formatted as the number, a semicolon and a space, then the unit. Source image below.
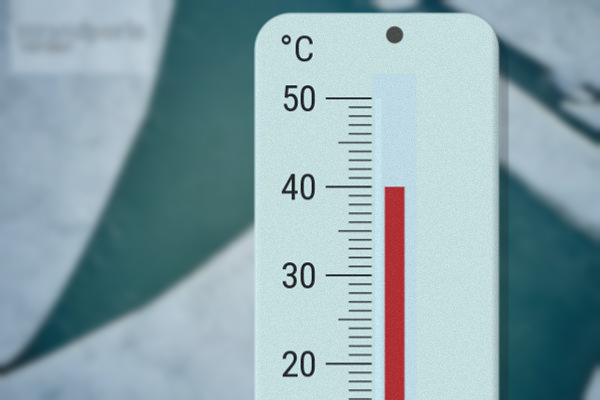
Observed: 40; °C
